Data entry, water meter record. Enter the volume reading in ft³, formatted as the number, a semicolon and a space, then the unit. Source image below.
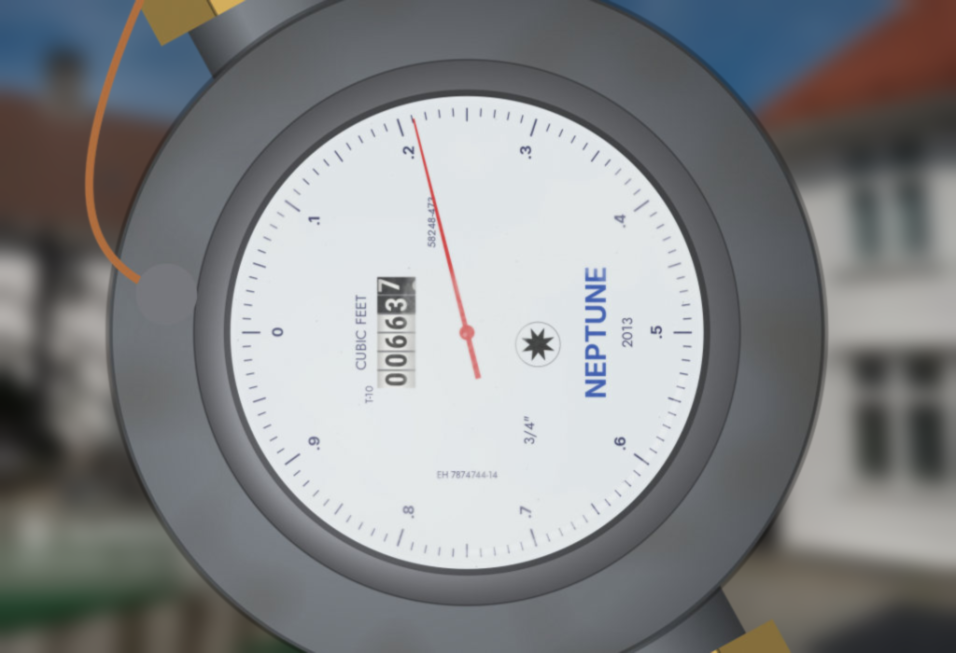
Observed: 6637.21; ft³
